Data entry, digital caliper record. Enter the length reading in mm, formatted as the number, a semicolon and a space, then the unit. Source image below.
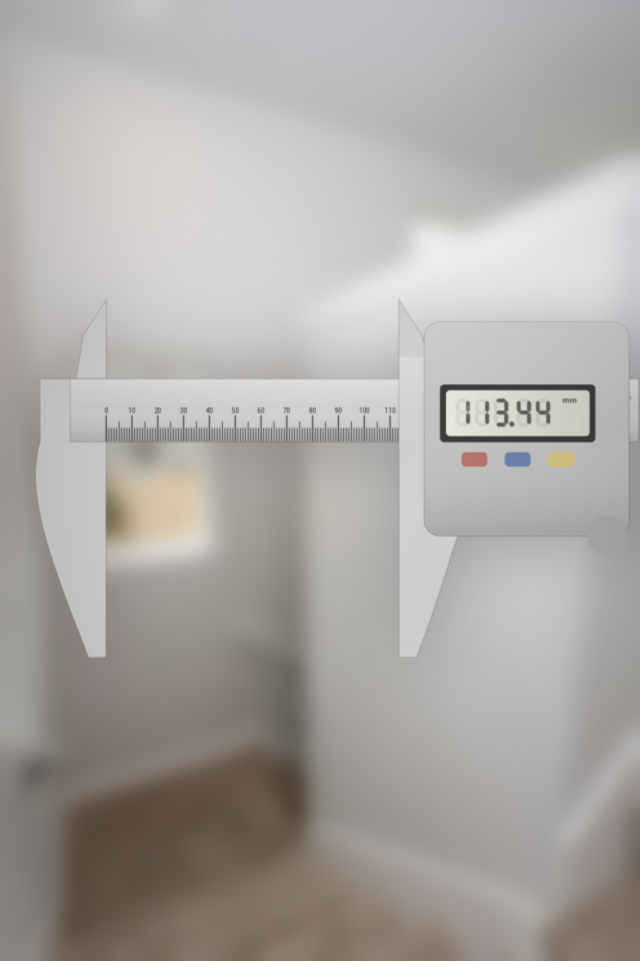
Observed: 113.44; mm
